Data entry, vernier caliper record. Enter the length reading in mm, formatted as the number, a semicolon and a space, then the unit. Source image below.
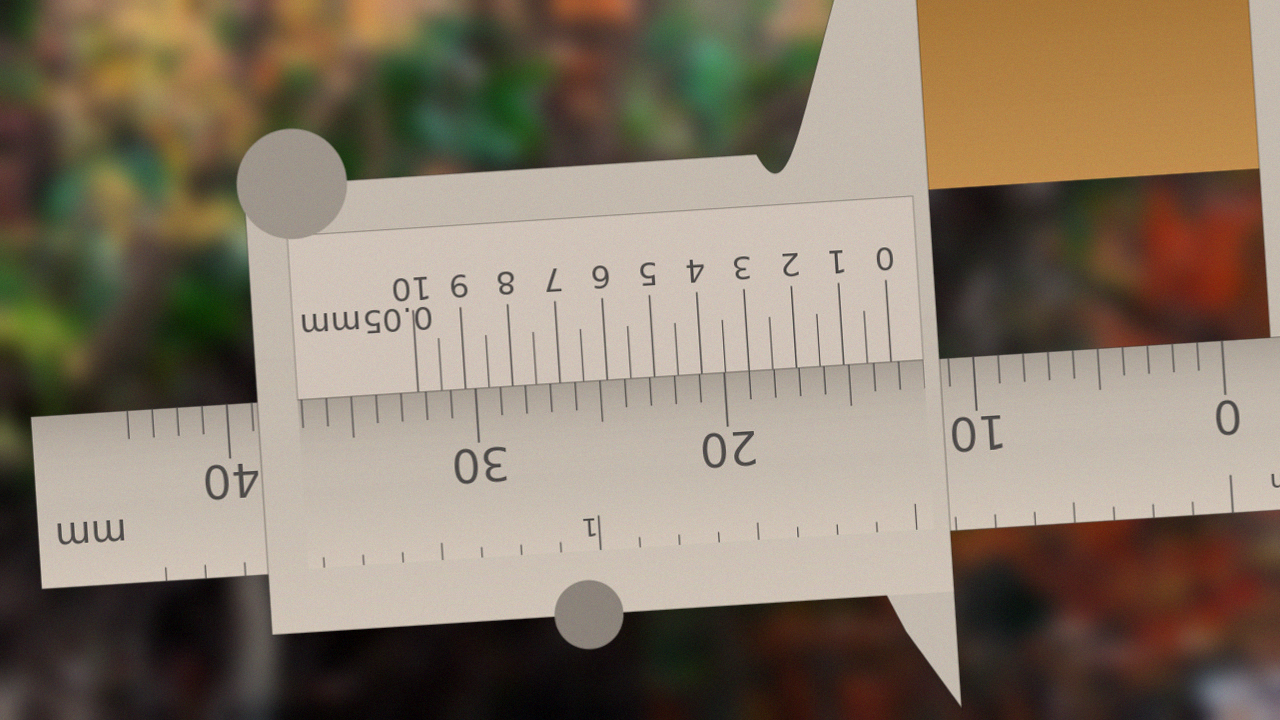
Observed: 13.30; mm
